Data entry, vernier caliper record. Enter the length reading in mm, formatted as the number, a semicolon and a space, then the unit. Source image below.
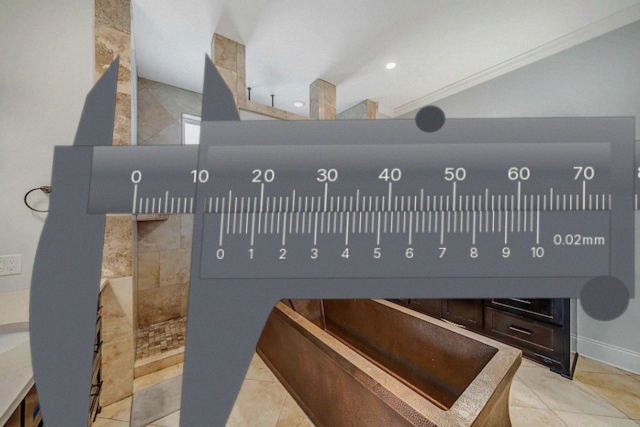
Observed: 14.0; mm
